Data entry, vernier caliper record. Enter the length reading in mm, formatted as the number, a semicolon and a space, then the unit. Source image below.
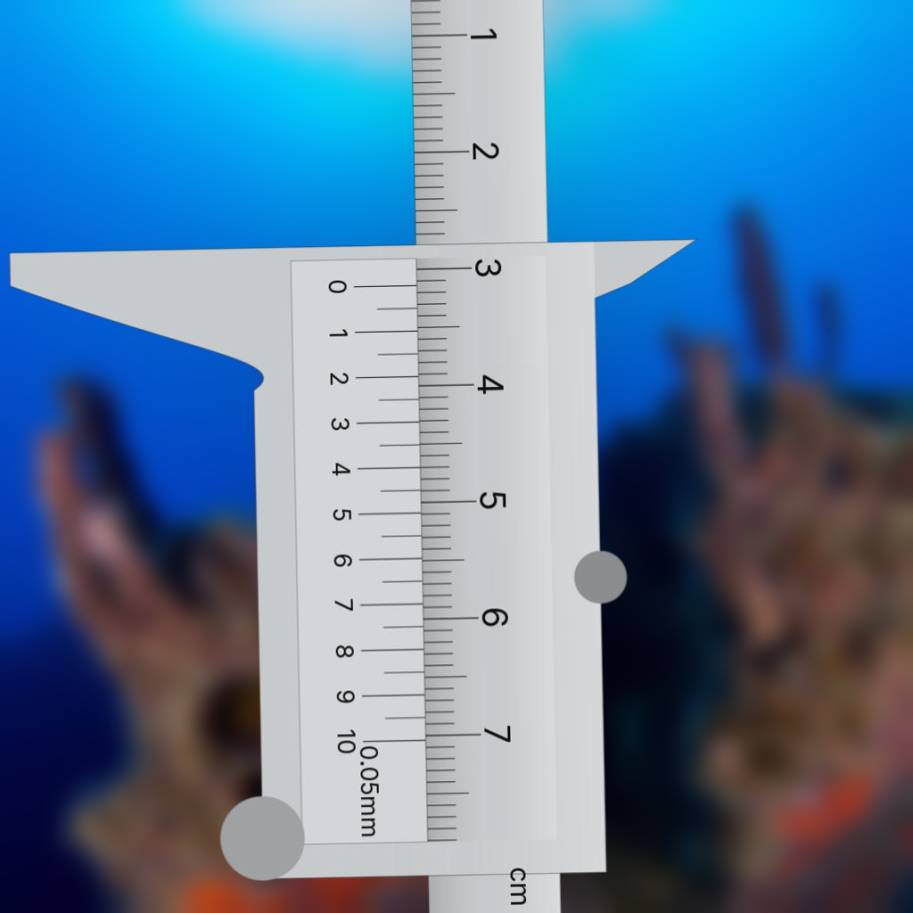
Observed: 31.4; mm
